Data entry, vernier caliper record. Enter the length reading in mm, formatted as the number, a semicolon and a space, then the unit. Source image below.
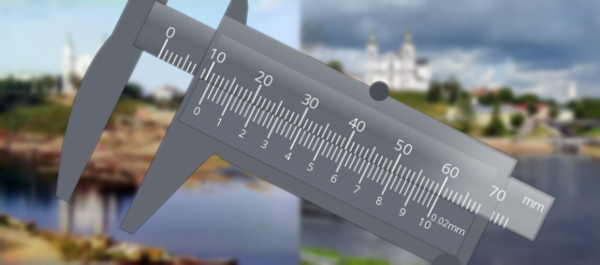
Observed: 11.0; mm
